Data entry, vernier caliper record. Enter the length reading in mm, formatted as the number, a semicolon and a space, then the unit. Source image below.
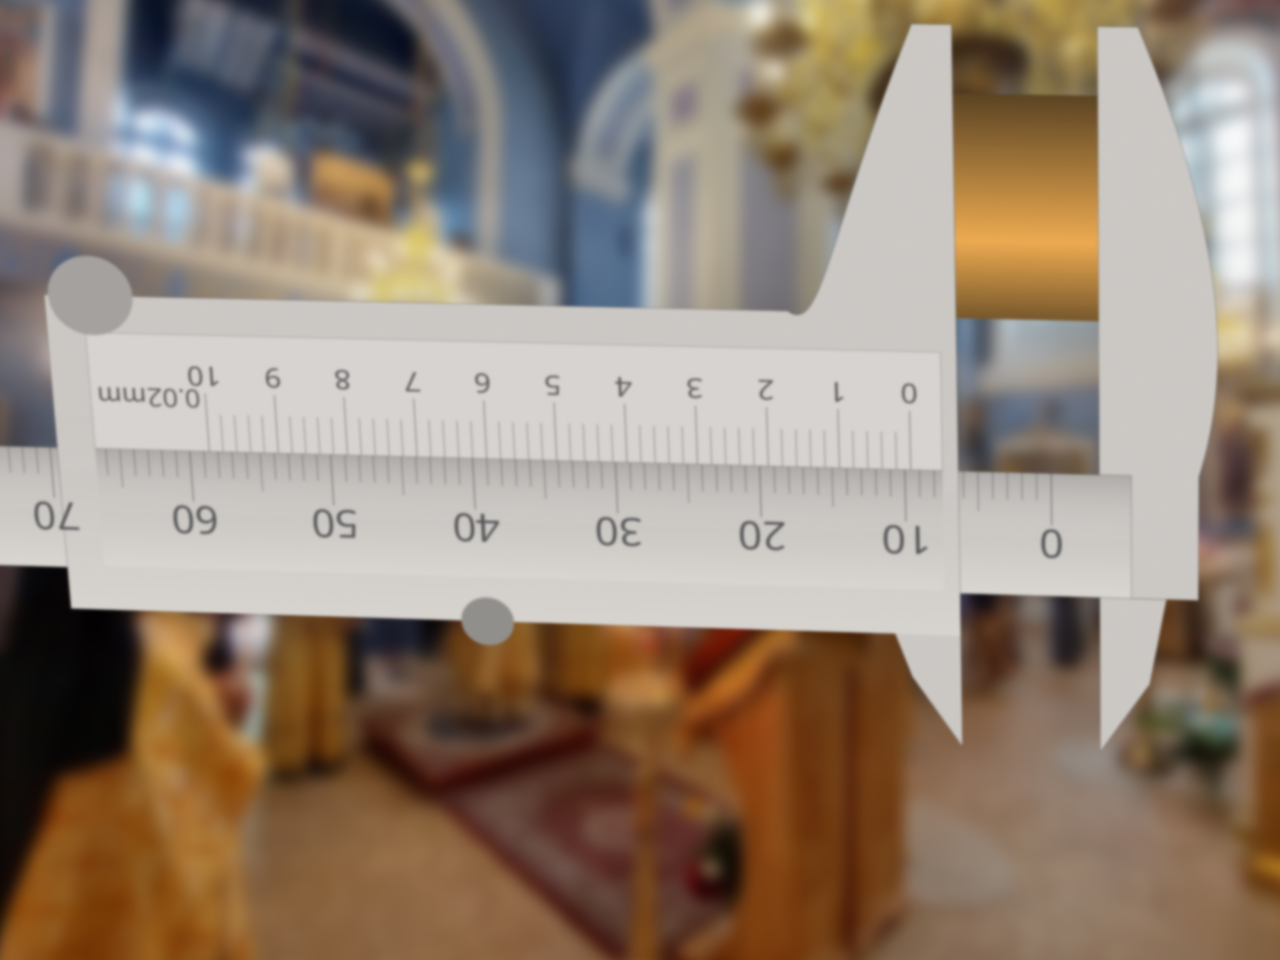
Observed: 9.6; mm
